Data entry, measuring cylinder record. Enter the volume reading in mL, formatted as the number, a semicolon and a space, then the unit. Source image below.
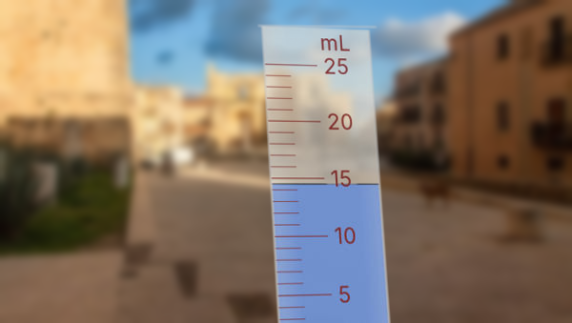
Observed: 14.5; mL
